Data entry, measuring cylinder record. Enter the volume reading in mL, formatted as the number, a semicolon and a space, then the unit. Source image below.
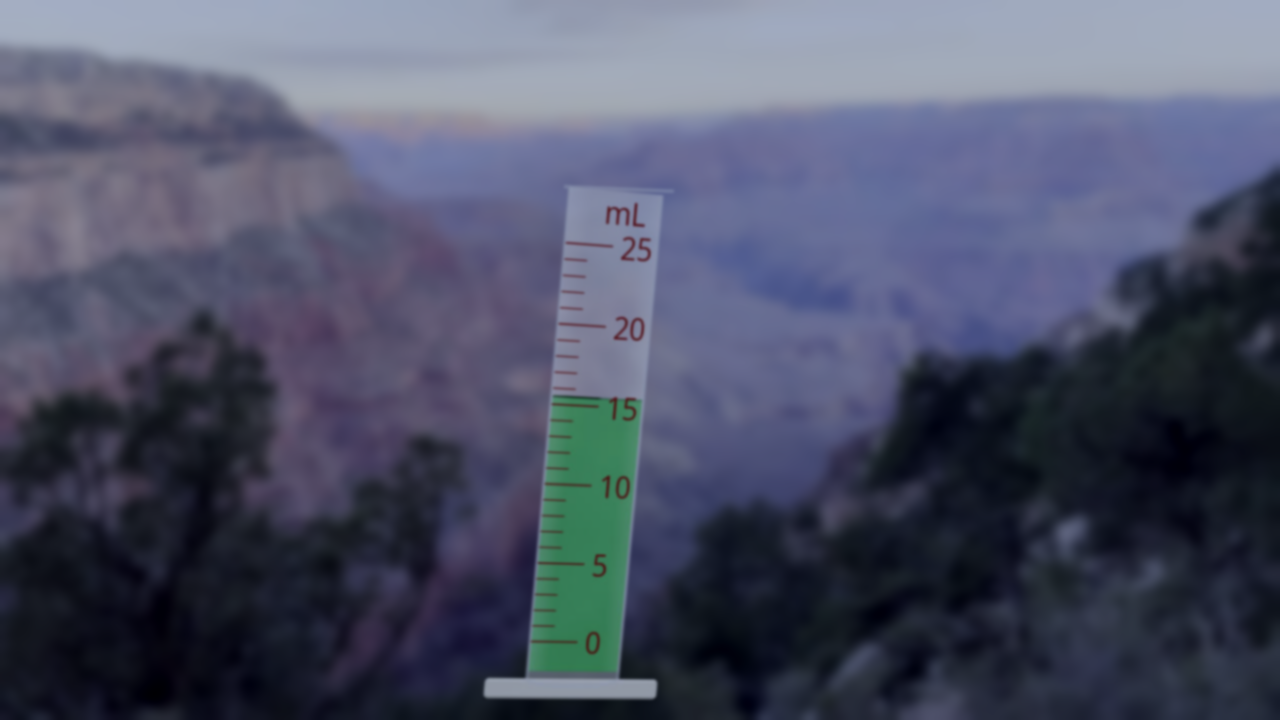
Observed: 15.5; mL
